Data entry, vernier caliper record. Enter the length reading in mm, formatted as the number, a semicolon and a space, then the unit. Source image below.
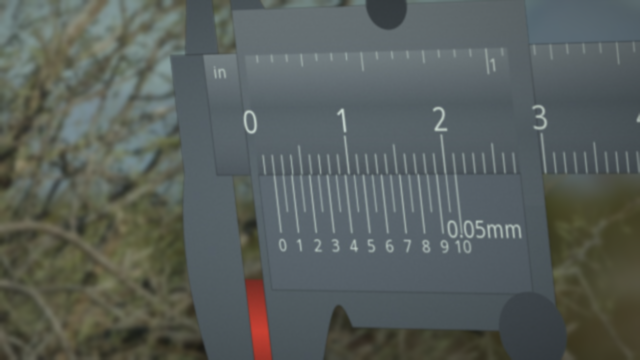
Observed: 2.0; mm
